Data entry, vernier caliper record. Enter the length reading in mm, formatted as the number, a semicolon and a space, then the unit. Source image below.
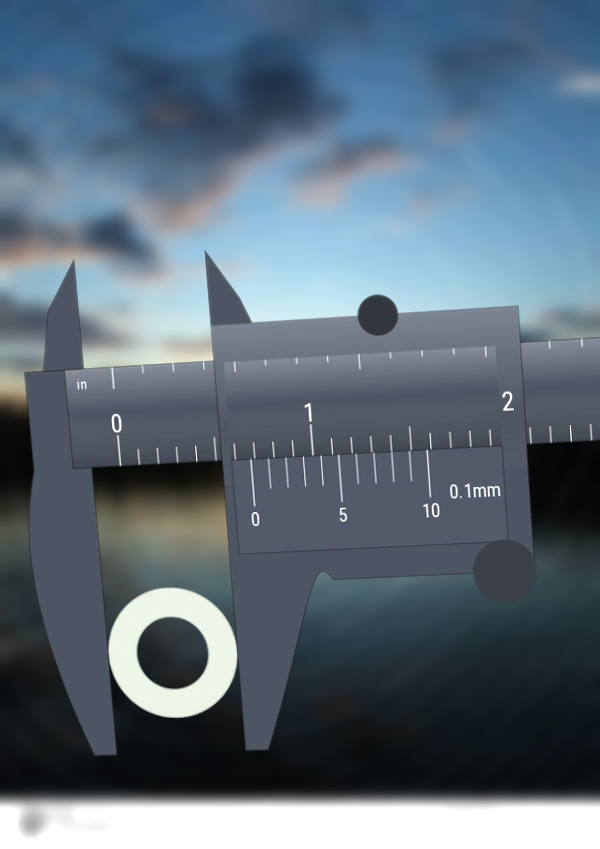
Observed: 6.8; mm
